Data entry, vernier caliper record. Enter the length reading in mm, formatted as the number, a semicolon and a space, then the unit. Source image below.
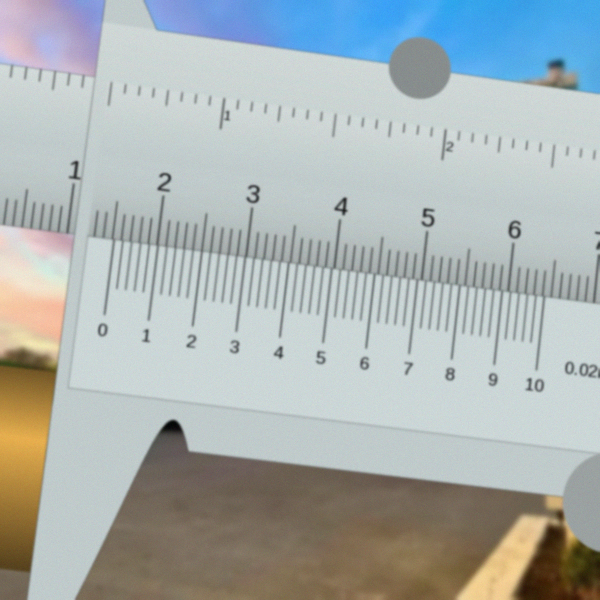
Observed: 15.2; mm
